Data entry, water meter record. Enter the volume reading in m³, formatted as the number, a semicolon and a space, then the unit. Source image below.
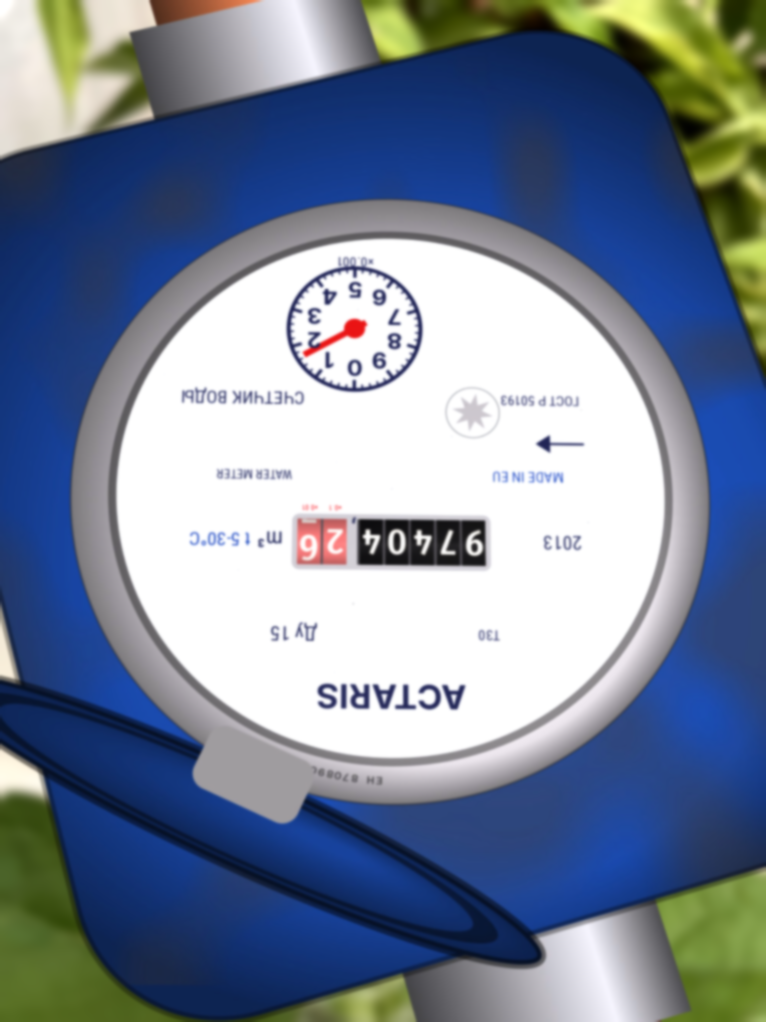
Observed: 97404.261; m³
